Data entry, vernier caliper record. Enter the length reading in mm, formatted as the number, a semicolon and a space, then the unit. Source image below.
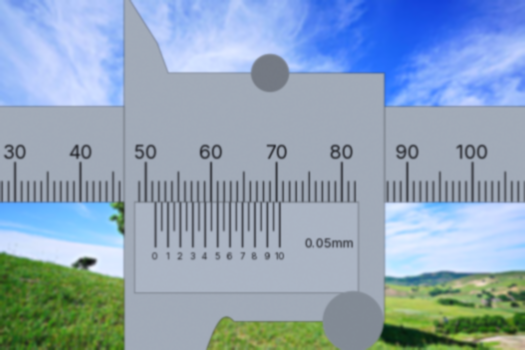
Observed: 51.5; mm
